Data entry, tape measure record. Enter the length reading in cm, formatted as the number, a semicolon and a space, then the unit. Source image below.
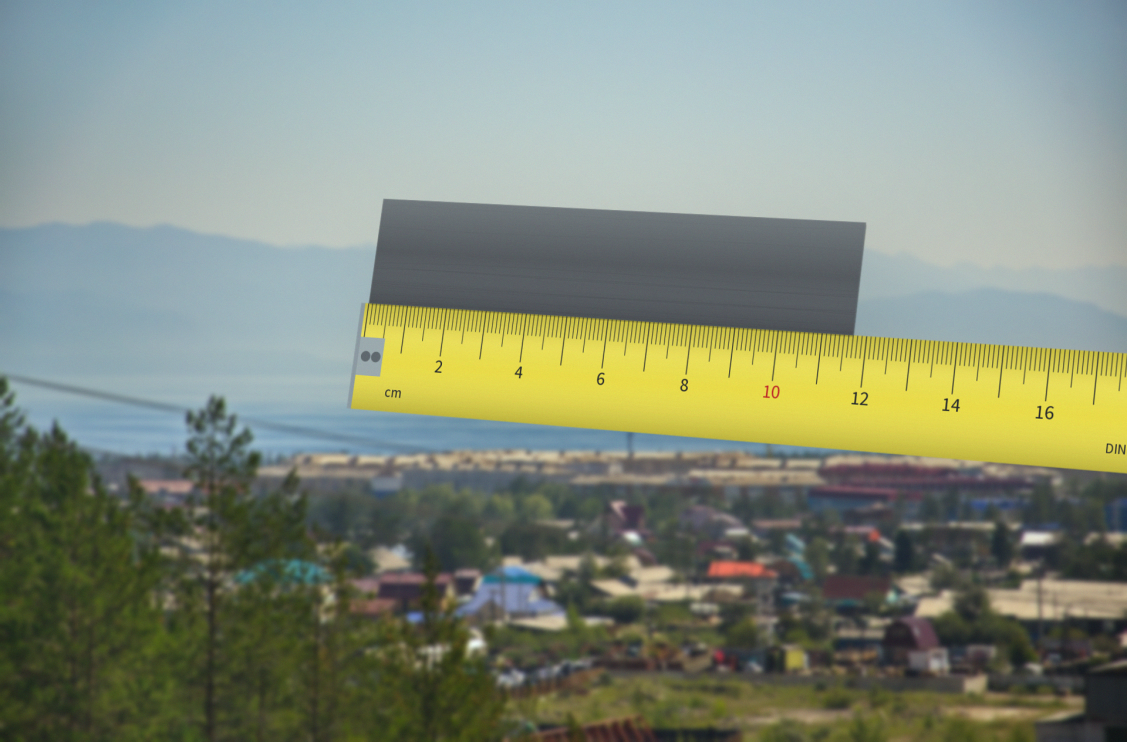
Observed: 11.7; cm
